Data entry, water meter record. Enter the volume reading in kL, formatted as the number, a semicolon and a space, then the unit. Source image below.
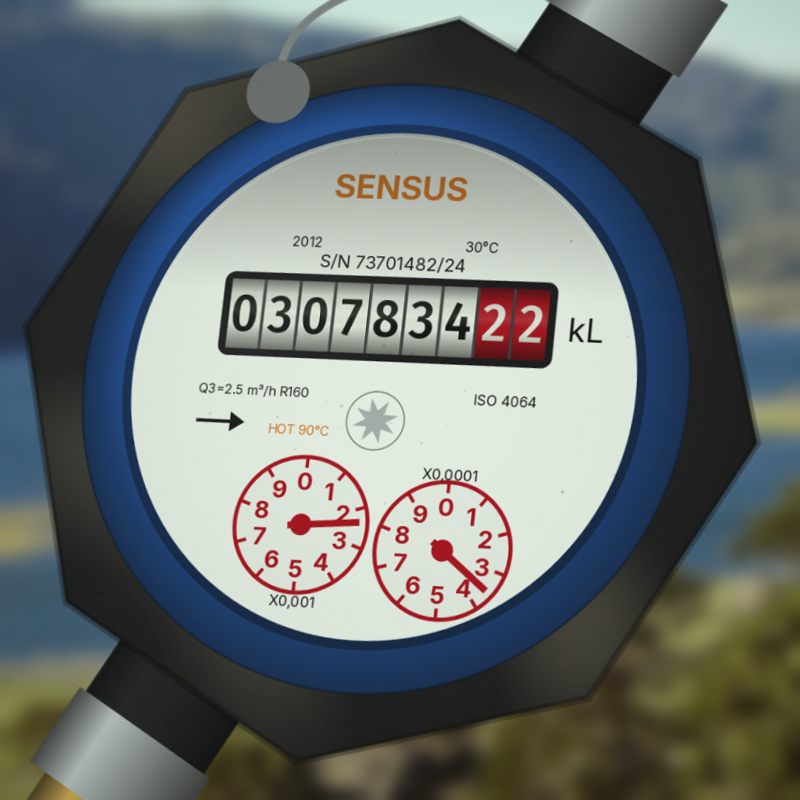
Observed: 307834.2223; kL
